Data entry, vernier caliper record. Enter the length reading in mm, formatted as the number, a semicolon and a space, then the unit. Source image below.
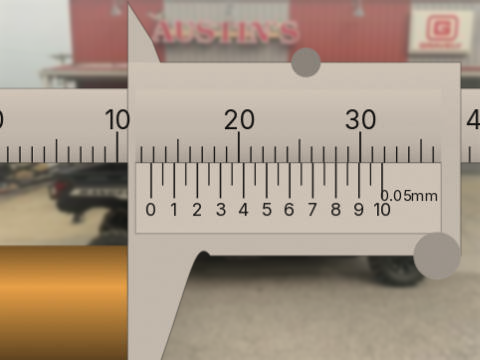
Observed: 12.8; mm
